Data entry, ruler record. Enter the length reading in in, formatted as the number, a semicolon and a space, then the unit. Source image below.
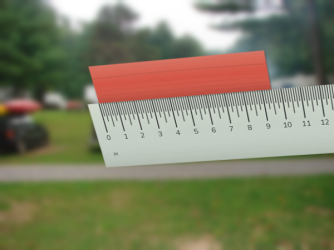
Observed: 9.5; in
